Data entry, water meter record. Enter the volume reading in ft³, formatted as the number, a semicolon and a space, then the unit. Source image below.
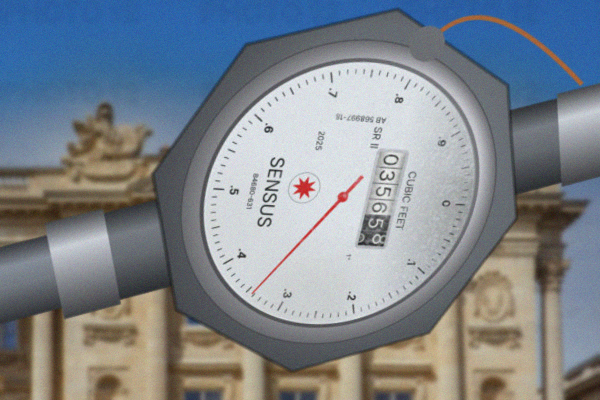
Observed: 35658.34; ft³
